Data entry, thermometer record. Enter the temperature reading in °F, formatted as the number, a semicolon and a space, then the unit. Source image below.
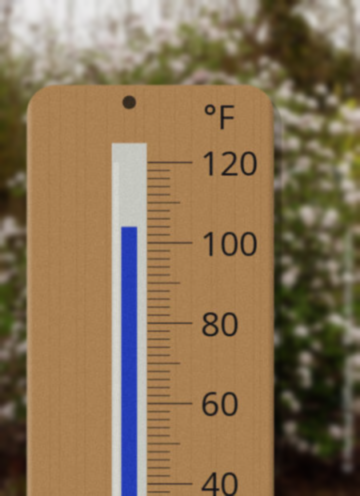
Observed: 104; °F
